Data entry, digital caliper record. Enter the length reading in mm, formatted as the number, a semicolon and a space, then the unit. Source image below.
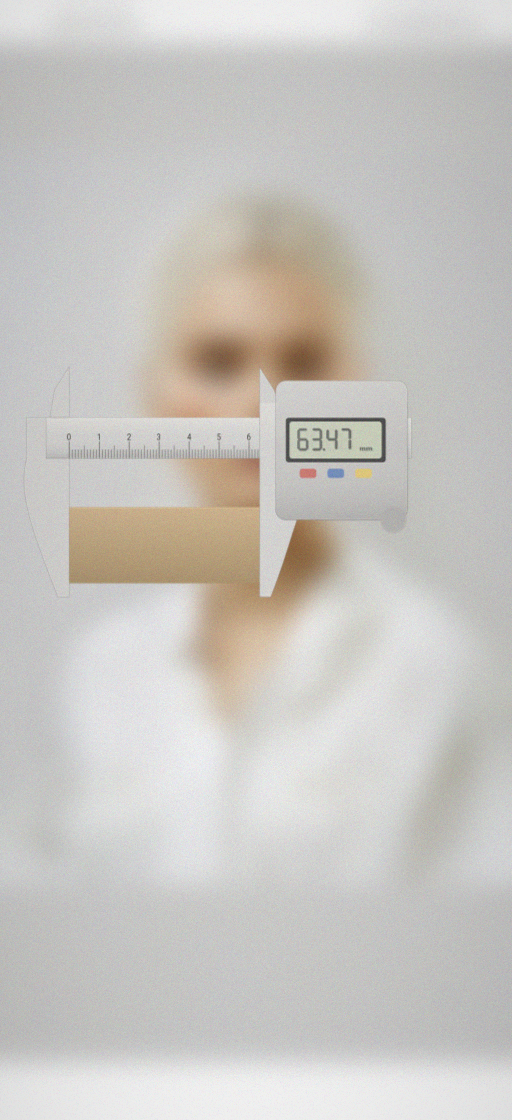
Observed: 63.47; mm
